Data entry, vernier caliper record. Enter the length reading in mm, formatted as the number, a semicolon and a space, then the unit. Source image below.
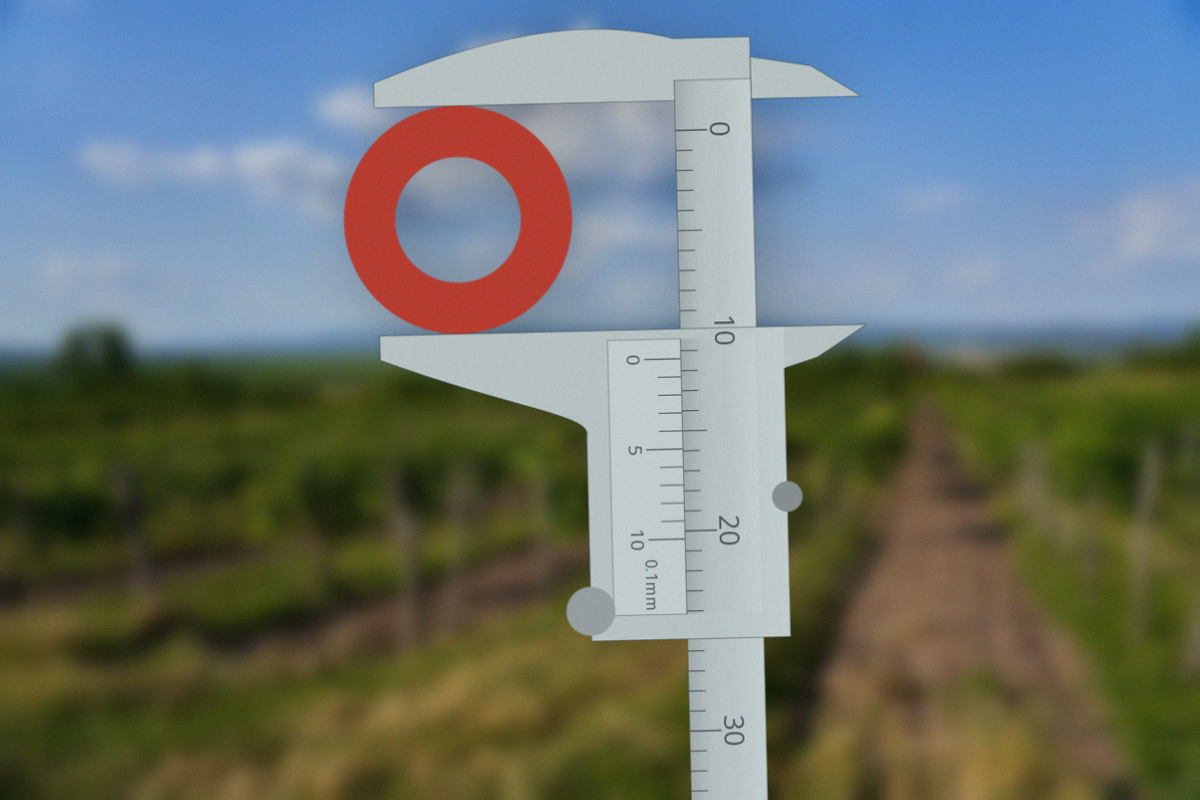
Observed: 11.4; mm
